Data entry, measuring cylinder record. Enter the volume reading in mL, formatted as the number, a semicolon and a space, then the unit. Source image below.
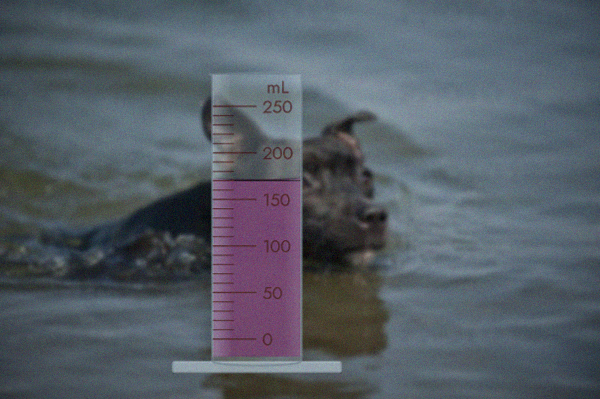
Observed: 170; mL
